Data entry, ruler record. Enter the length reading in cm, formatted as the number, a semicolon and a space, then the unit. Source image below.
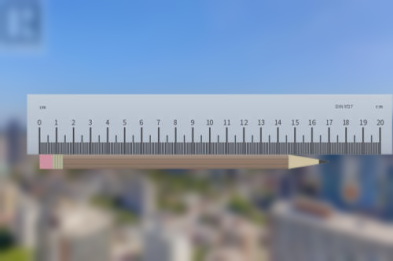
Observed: 17; cm
